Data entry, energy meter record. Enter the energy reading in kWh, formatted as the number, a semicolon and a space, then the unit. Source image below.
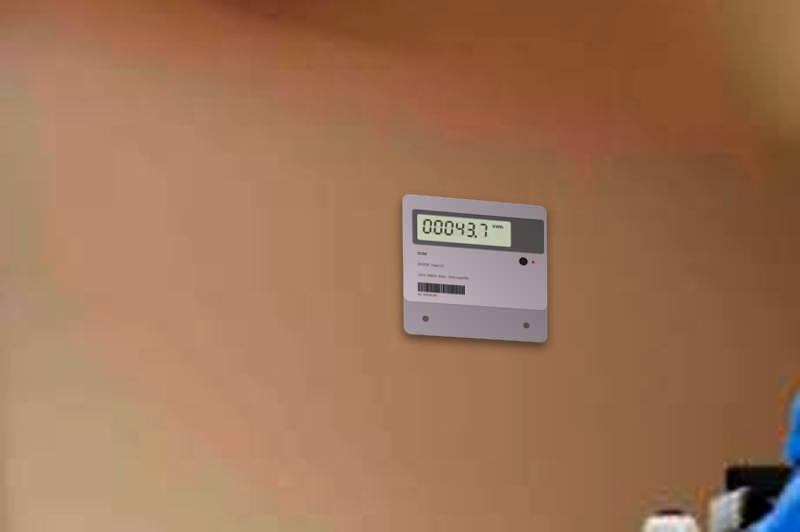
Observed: 43.7; kWh
